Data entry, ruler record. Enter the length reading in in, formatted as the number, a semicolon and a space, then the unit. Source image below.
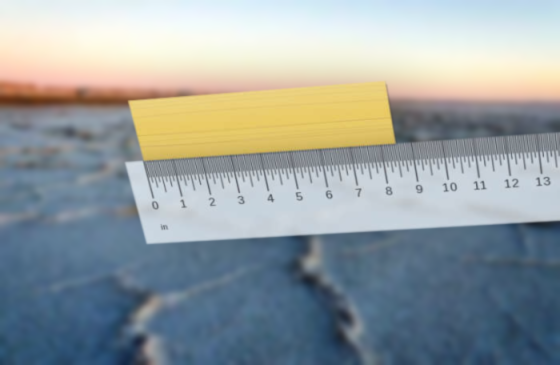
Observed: 8.5; in
